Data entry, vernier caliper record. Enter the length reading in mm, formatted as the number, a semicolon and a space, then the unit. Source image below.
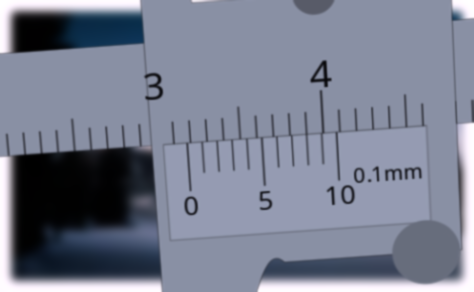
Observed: 31.8; mm
